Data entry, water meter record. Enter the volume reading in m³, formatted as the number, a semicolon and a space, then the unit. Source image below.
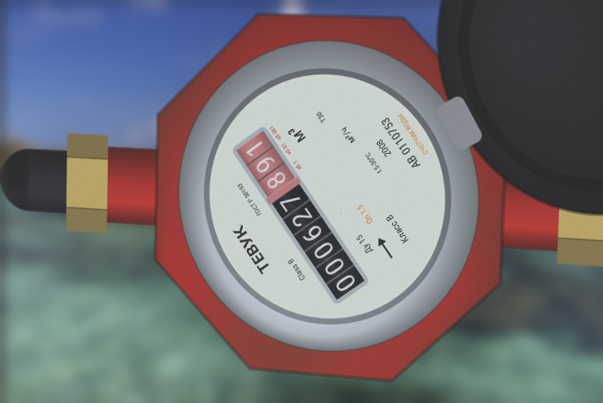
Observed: 627.891; m³
